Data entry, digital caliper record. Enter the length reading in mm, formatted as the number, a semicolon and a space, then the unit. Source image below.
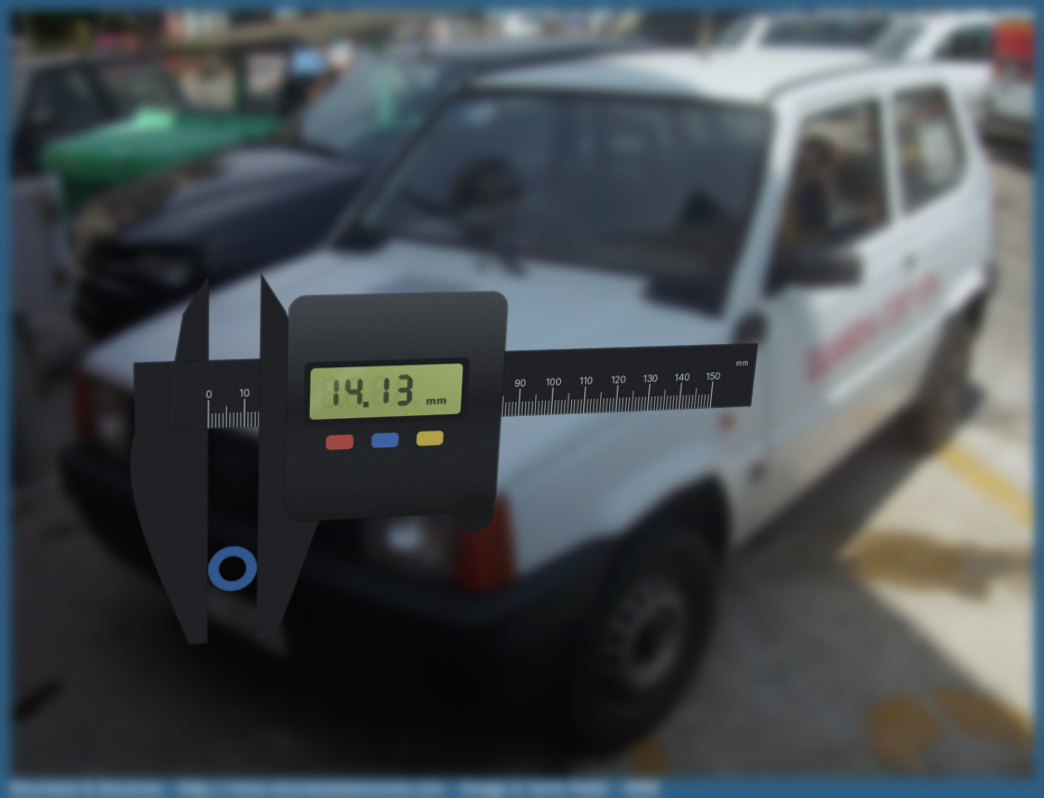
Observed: 14.13; mm
